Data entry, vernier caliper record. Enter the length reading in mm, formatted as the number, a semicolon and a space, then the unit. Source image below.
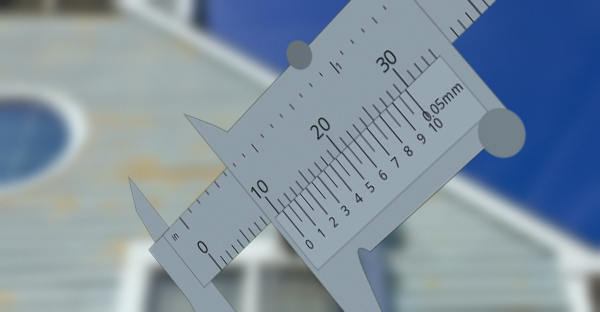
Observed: 10.6; mm
